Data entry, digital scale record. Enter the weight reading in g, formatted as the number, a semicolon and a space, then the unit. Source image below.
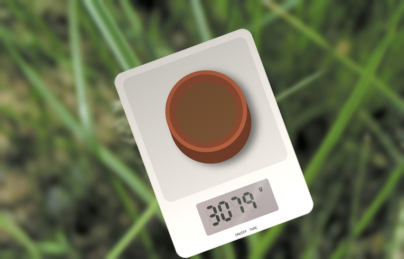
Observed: 3079; g
